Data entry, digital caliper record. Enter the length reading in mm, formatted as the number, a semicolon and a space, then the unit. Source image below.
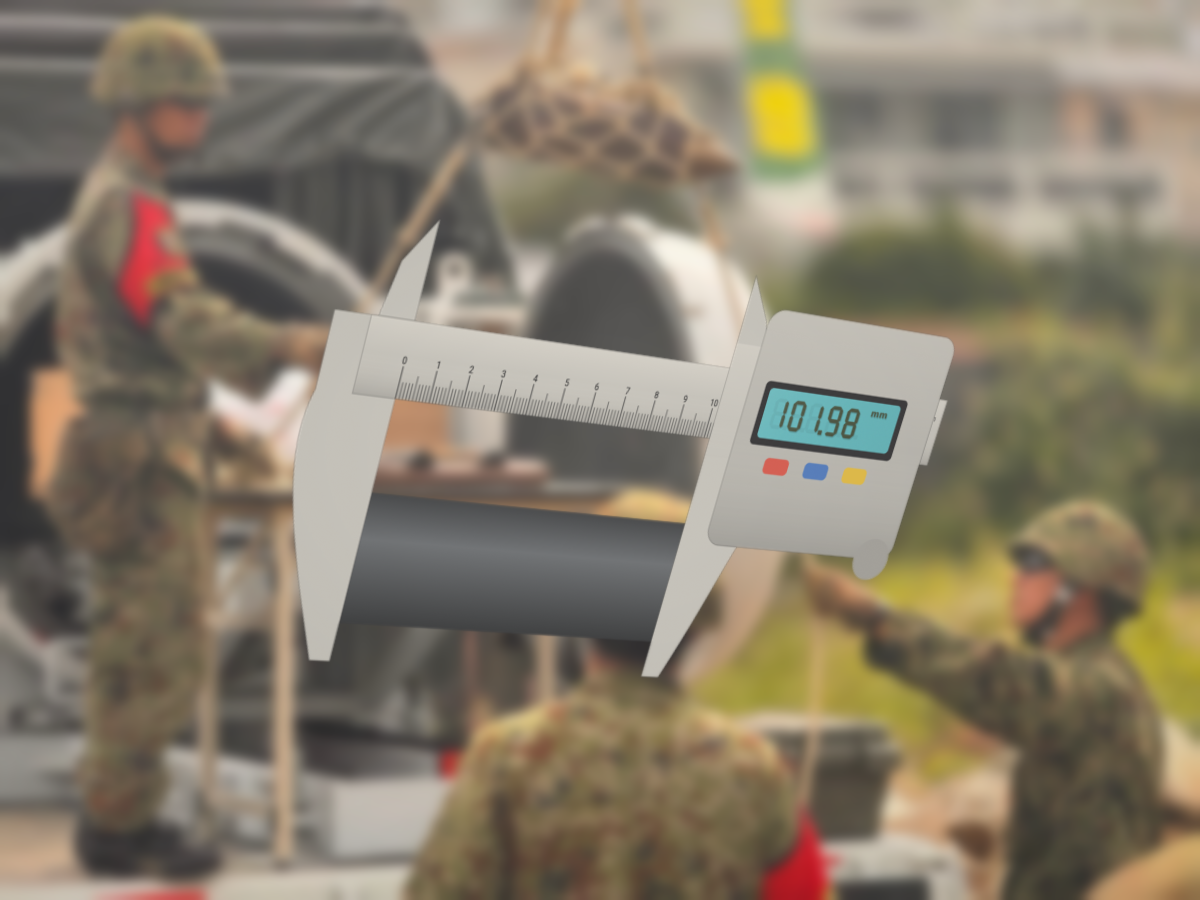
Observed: 101.98; mm
